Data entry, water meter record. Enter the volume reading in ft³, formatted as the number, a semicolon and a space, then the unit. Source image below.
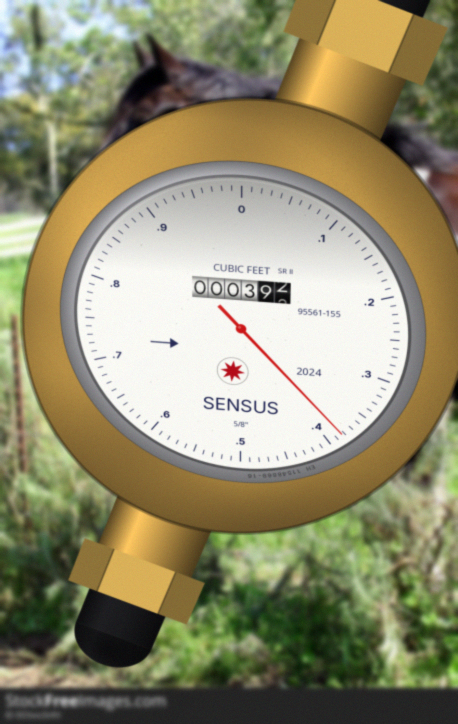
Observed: 392.38; ft³
